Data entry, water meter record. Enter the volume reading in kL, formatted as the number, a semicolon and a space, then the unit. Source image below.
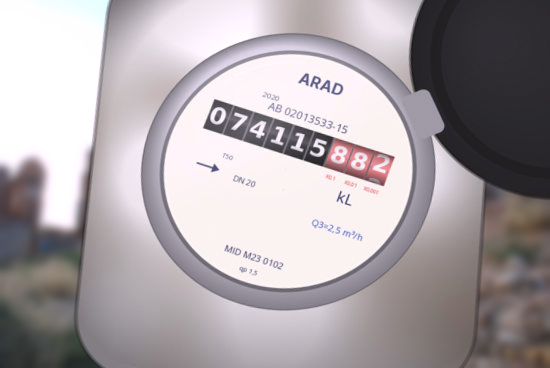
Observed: 74115.882; kL
